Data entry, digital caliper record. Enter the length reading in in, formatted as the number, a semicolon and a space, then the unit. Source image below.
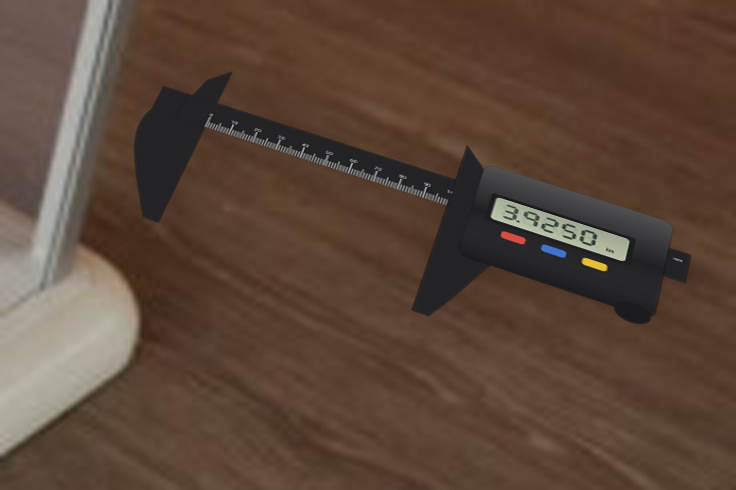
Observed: 3.9250; in
